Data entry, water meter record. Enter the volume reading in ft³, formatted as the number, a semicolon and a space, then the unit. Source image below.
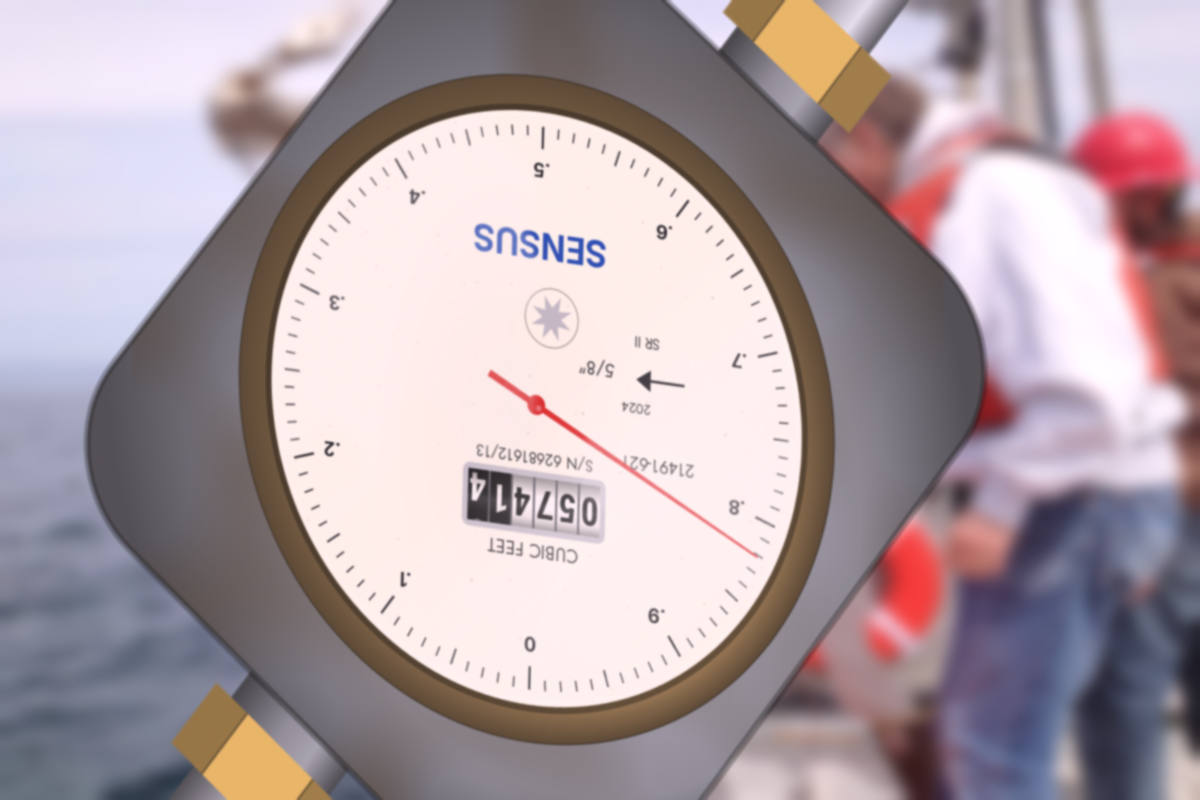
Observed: 57413.82; ft³
